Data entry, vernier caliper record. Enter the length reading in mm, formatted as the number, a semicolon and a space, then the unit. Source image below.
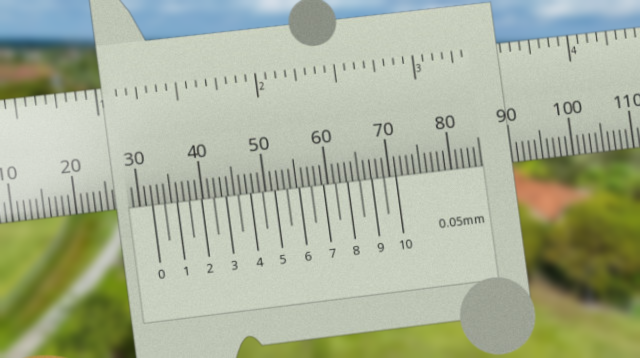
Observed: 32.0; mm
